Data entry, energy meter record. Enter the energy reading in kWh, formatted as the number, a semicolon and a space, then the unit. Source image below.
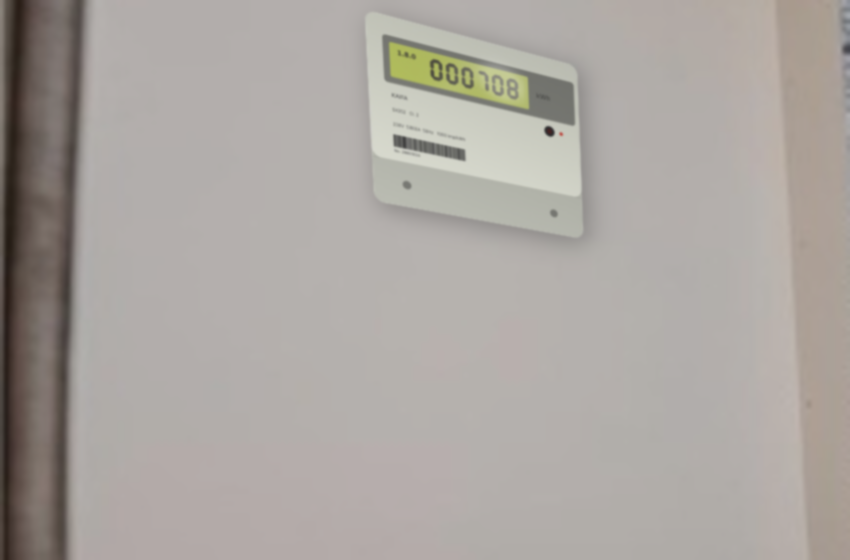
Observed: 708; kWh
